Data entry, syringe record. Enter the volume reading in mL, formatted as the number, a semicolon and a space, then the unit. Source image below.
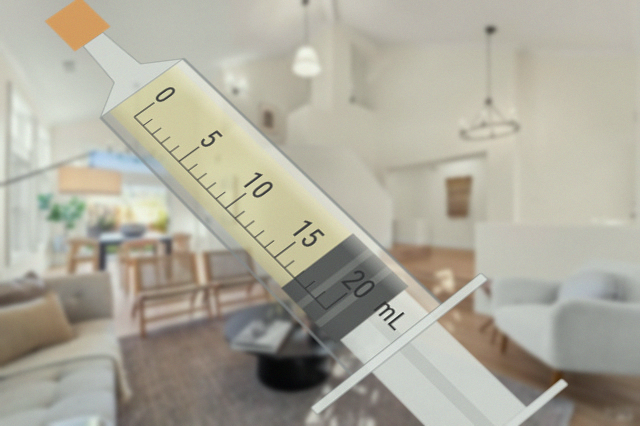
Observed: 17; mL
